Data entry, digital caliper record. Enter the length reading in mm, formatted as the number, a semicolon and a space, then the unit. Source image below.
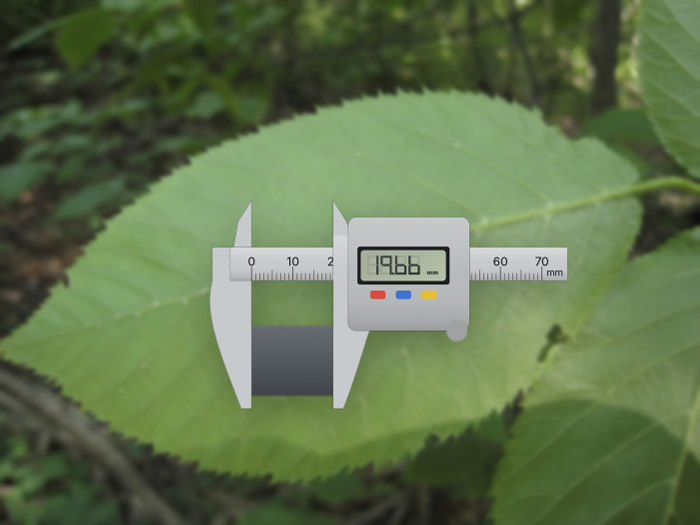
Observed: 19.66; mm
